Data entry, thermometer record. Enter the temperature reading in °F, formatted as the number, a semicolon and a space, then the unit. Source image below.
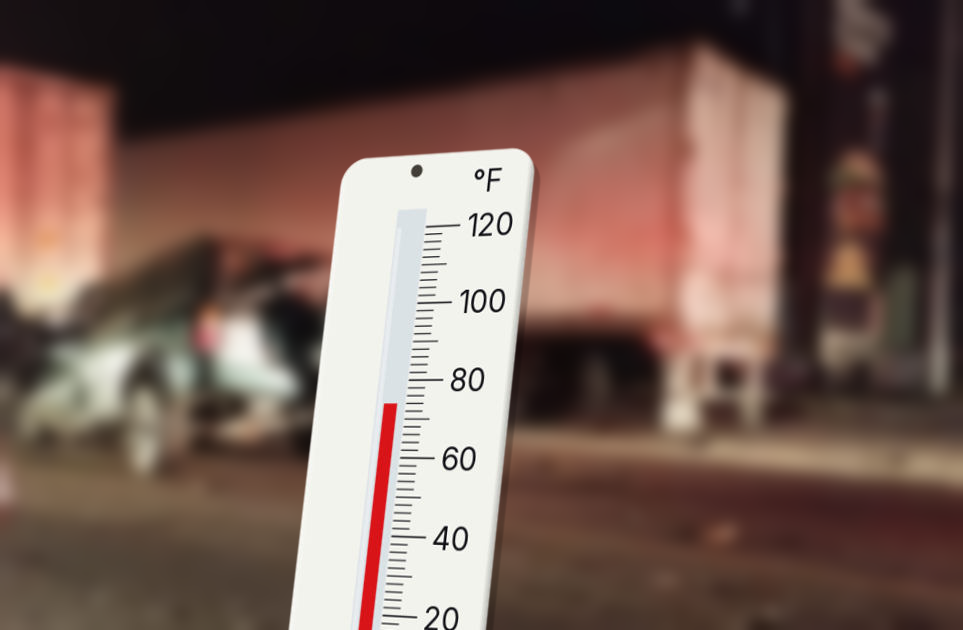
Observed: 74; °F
